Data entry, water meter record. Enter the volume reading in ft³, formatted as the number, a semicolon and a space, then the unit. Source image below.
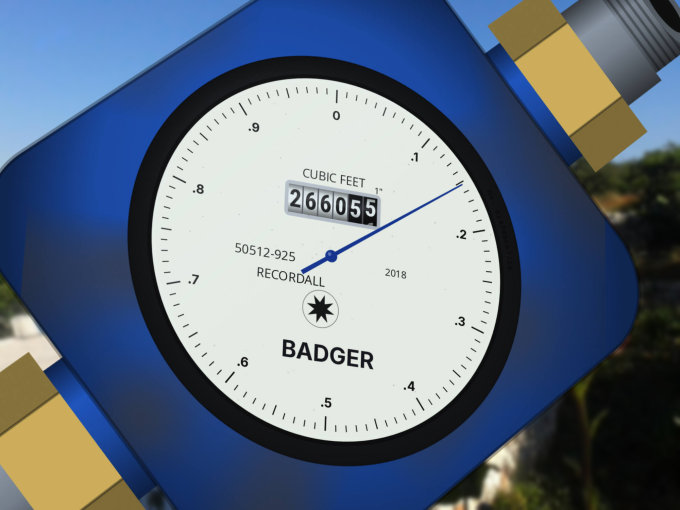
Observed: 266055.15; ft³
